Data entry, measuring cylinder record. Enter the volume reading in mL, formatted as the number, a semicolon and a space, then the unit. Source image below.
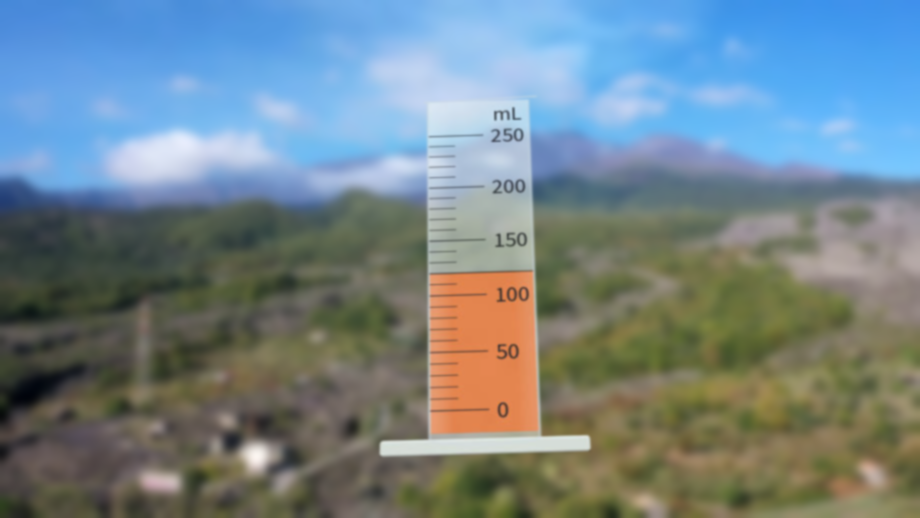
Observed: 120; mL
